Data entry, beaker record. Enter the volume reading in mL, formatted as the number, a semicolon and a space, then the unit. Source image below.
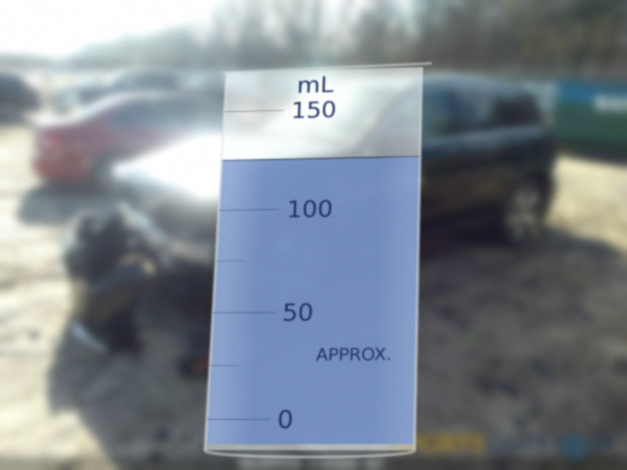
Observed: 125; mL
